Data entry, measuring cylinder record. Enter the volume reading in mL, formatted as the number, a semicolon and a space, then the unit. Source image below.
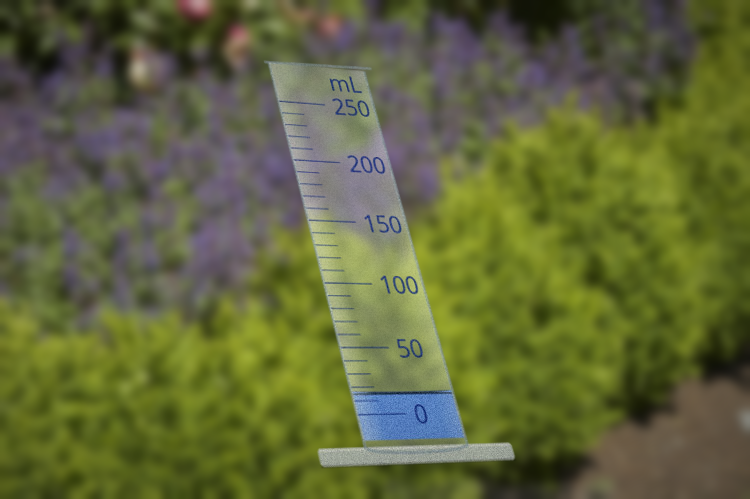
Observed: 15; mL
